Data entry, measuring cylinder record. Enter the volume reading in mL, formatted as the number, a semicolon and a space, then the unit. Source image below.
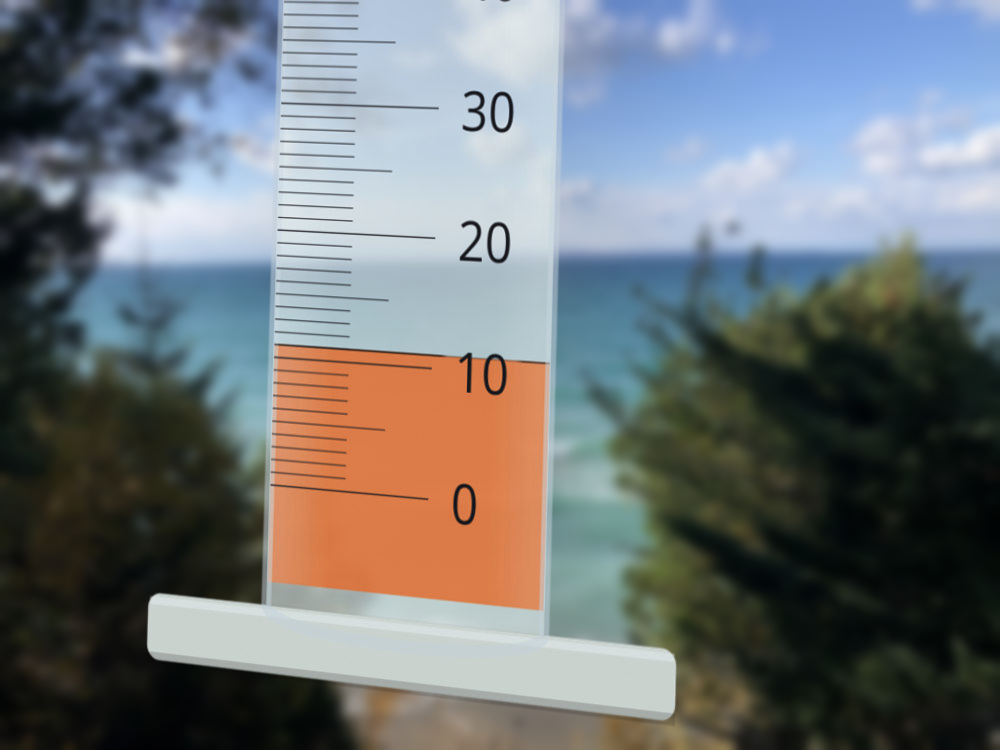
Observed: 11; mL
